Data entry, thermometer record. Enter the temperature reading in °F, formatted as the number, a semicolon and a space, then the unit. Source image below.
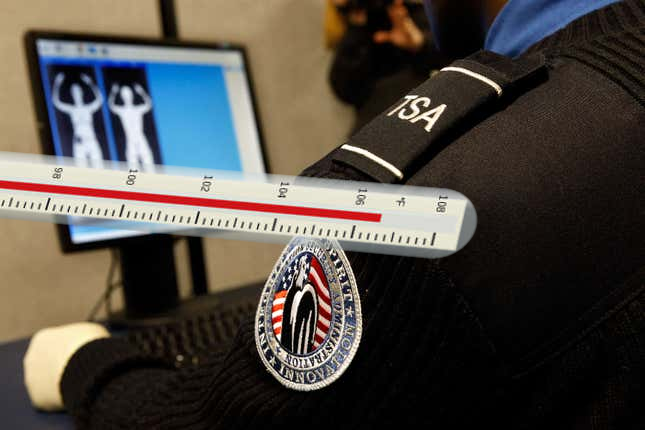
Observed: 106.6; °F
